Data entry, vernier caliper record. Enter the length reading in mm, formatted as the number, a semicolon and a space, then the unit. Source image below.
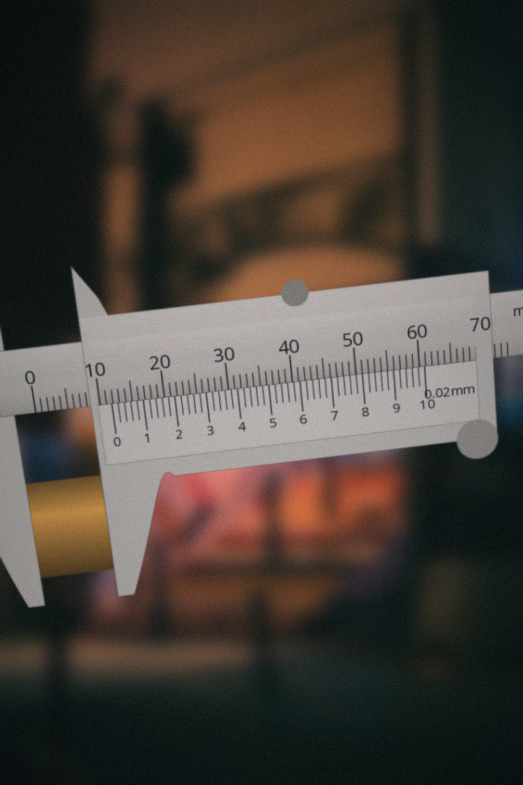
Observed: 11.8; mm
